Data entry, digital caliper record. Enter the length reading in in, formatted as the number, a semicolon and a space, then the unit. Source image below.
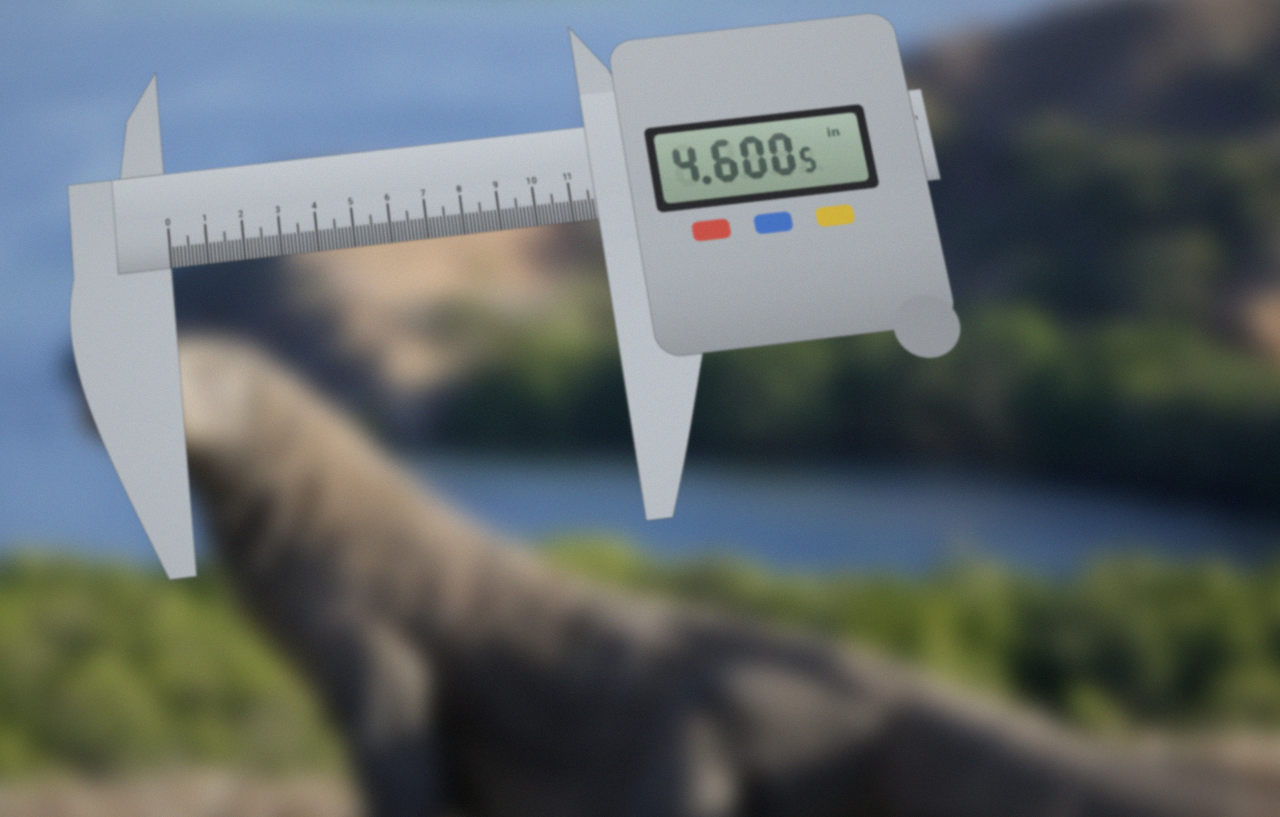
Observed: 4.6005; in
